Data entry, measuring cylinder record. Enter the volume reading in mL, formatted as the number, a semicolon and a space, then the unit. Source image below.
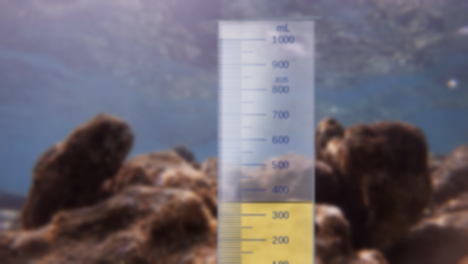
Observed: 350; mL
